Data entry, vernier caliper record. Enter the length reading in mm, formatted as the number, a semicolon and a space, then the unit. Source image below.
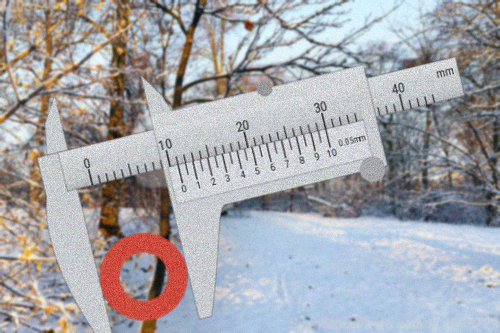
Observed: 11.0; mm
